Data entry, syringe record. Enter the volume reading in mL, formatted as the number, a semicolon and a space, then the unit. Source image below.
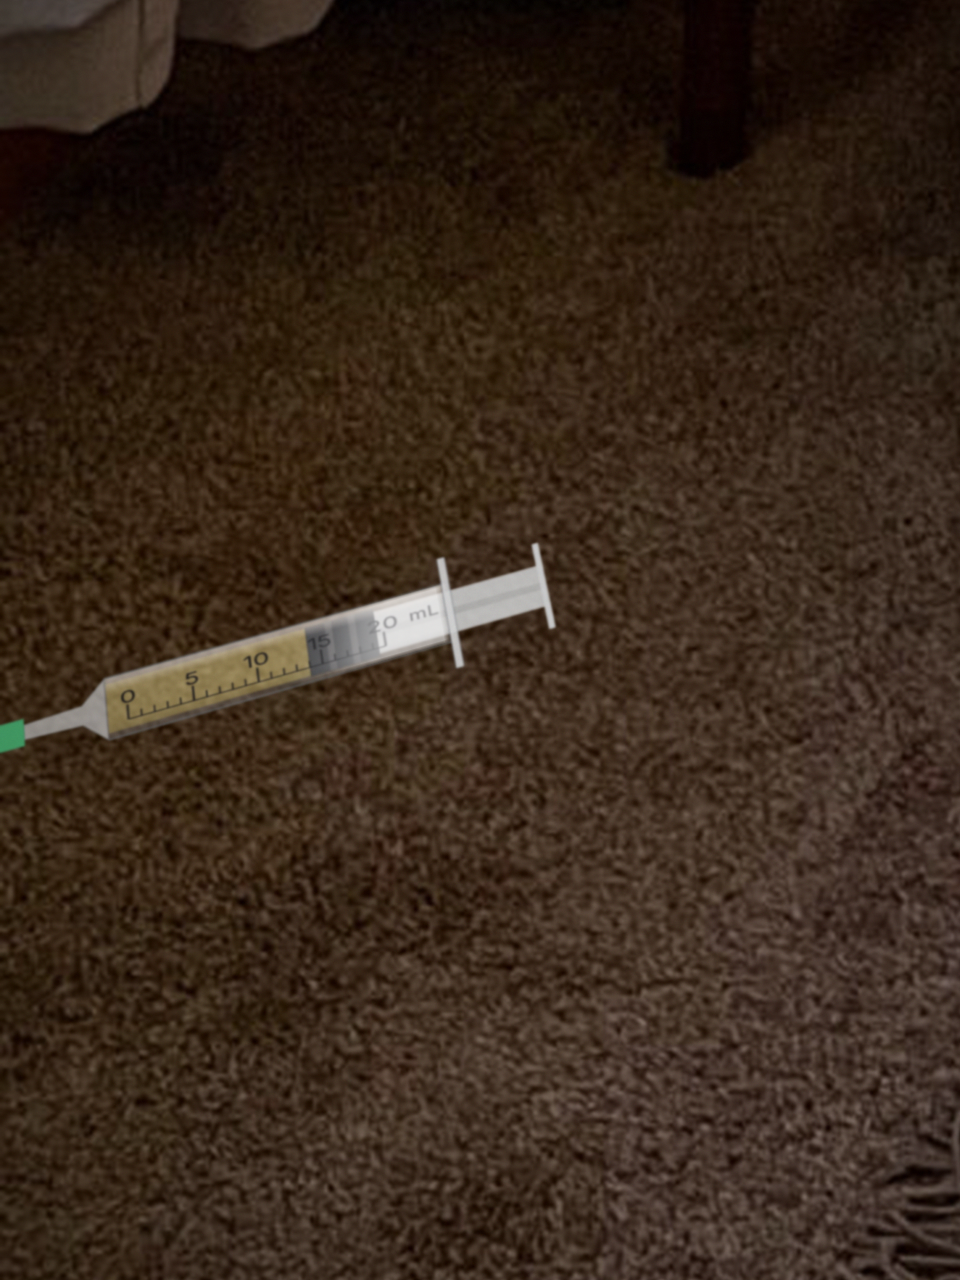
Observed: 14; mL
